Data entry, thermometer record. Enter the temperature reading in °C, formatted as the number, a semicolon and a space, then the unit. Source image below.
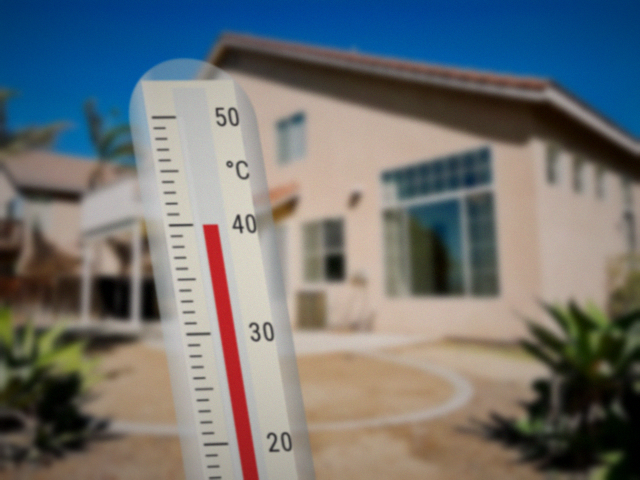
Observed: 40; °C
